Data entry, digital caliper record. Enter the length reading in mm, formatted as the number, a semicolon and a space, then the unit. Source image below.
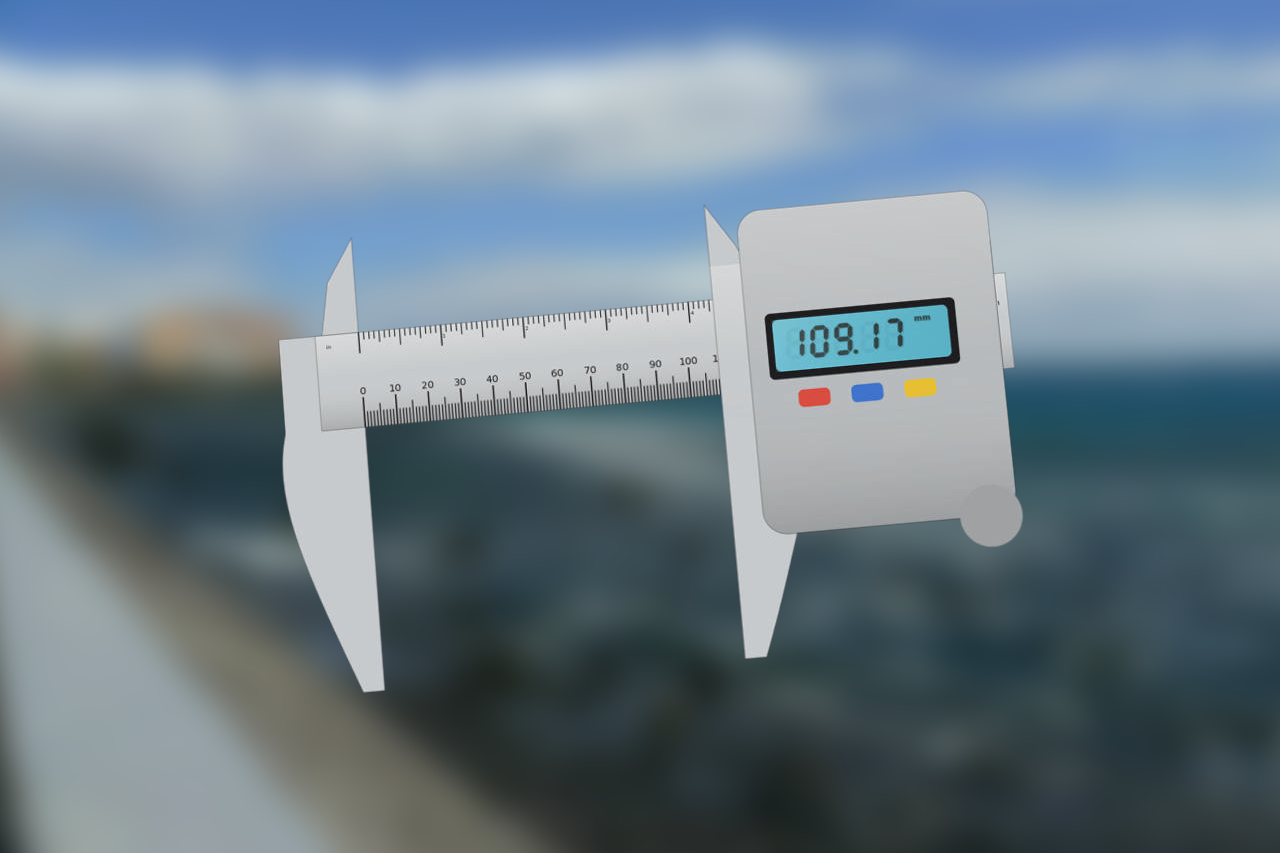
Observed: 109.17; mm
